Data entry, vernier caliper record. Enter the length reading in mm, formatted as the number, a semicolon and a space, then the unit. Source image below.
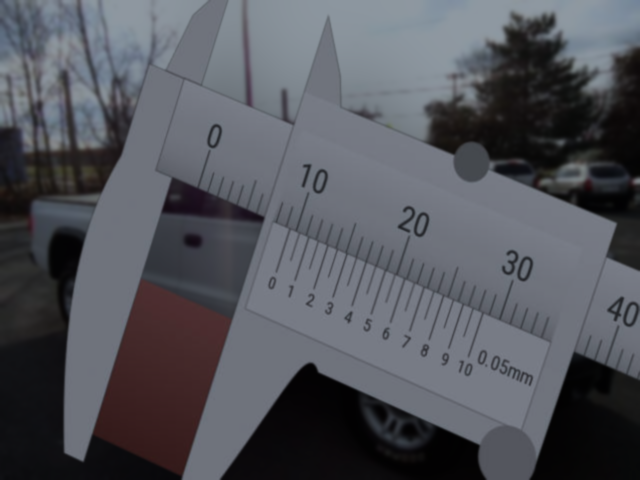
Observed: 9.4; mm
